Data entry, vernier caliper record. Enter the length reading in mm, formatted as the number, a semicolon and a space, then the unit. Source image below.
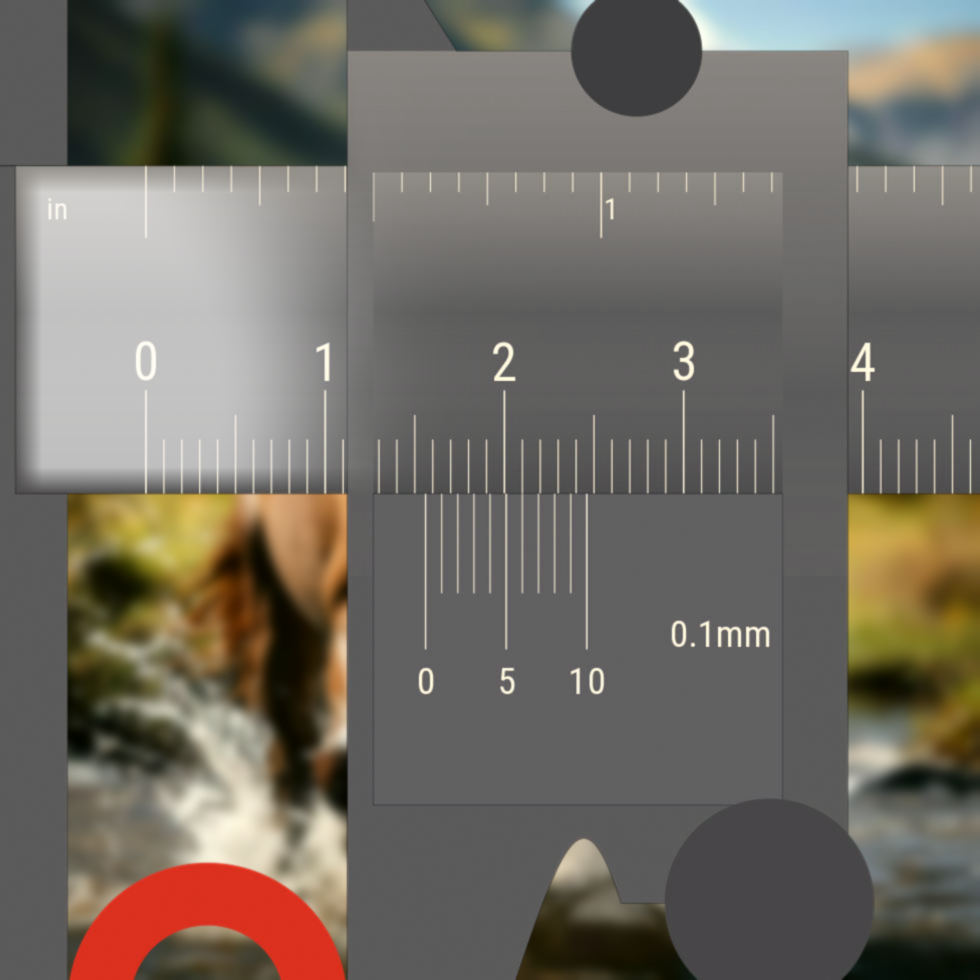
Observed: 15.6; mm
